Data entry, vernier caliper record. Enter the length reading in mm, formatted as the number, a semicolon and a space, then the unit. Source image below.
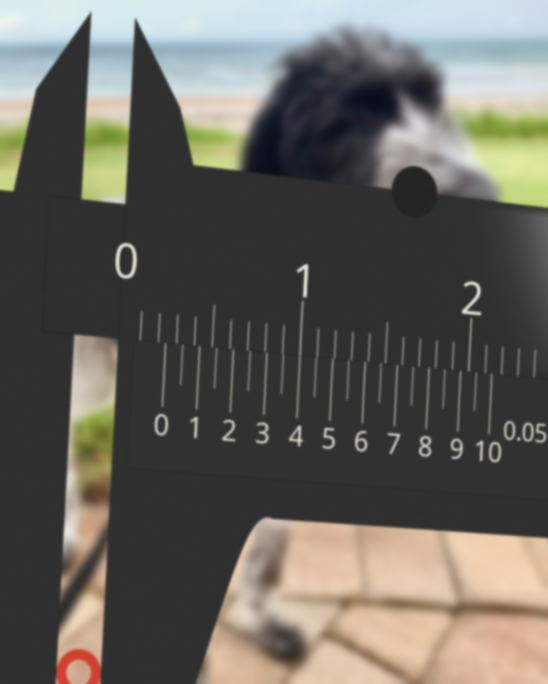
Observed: 2.4; mm
